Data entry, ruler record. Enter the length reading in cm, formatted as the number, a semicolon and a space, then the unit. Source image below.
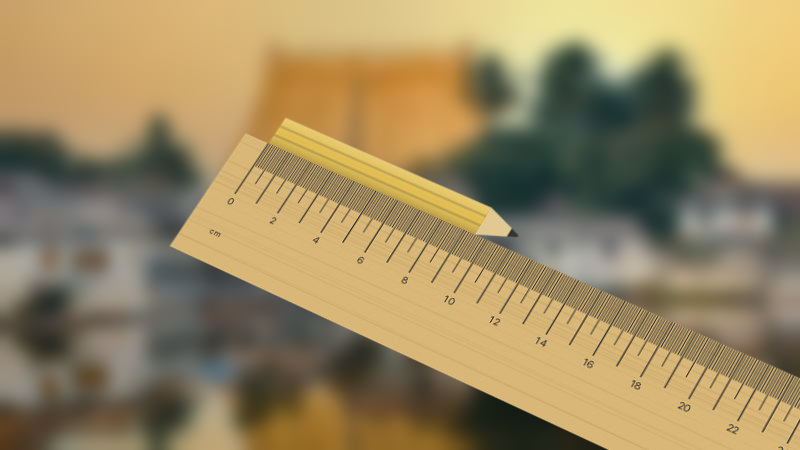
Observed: 11; cm
